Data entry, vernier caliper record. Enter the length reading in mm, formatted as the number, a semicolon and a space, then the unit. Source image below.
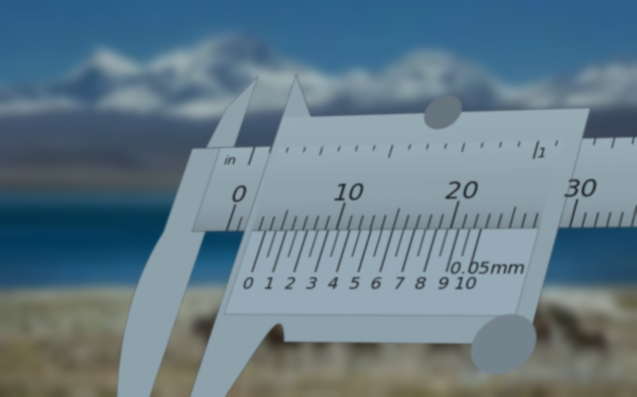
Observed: 3.6; mm
